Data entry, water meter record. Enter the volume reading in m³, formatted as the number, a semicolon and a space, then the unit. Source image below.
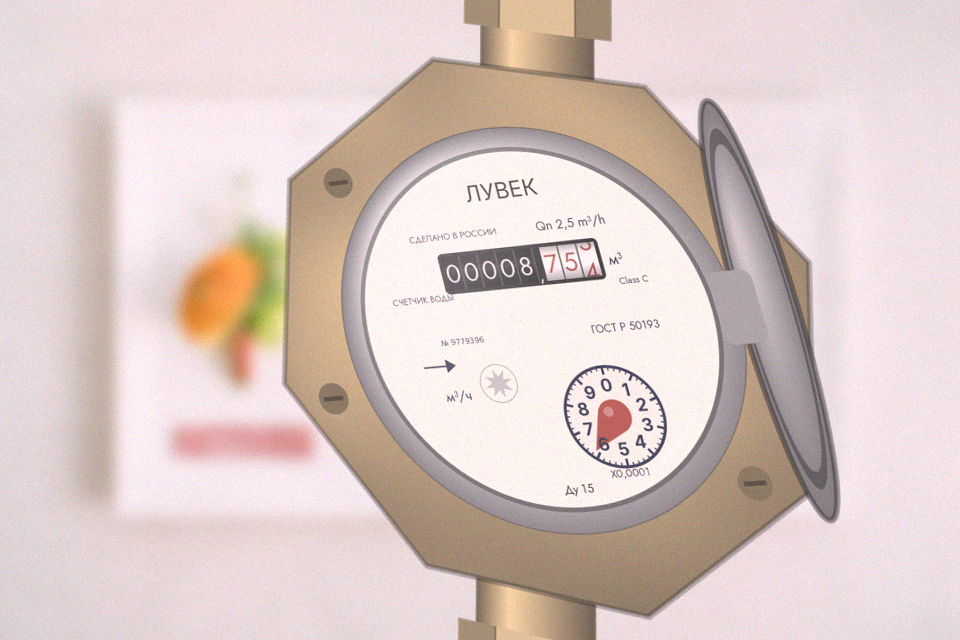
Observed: 8.7536; m³
